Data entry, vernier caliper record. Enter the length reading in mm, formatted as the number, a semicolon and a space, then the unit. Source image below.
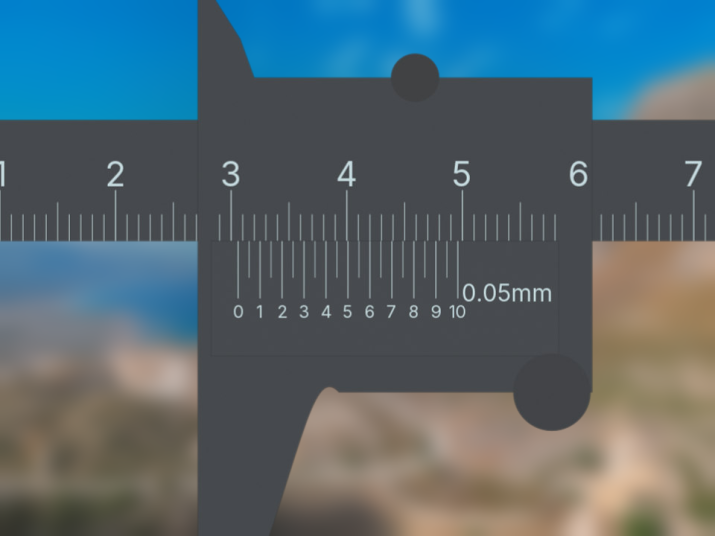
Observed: 30.6; mm
